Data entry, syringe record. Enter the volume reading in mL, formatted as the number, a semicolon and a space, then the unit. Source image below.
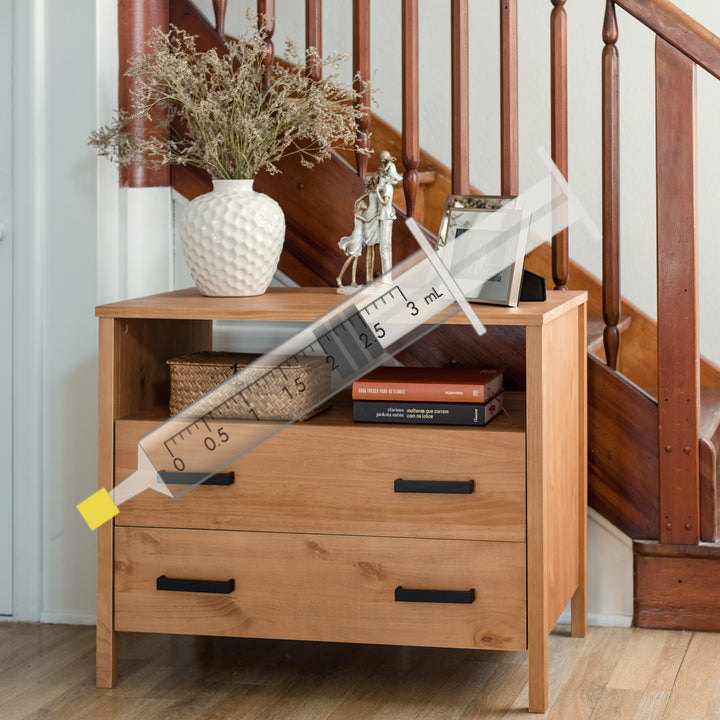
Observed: 2; mL
